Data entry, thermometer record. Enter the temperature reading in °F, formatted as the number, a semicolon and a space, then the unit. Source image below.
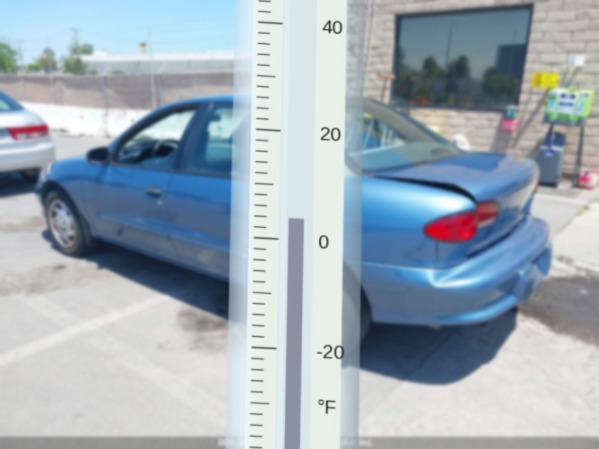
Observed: 4; °F
